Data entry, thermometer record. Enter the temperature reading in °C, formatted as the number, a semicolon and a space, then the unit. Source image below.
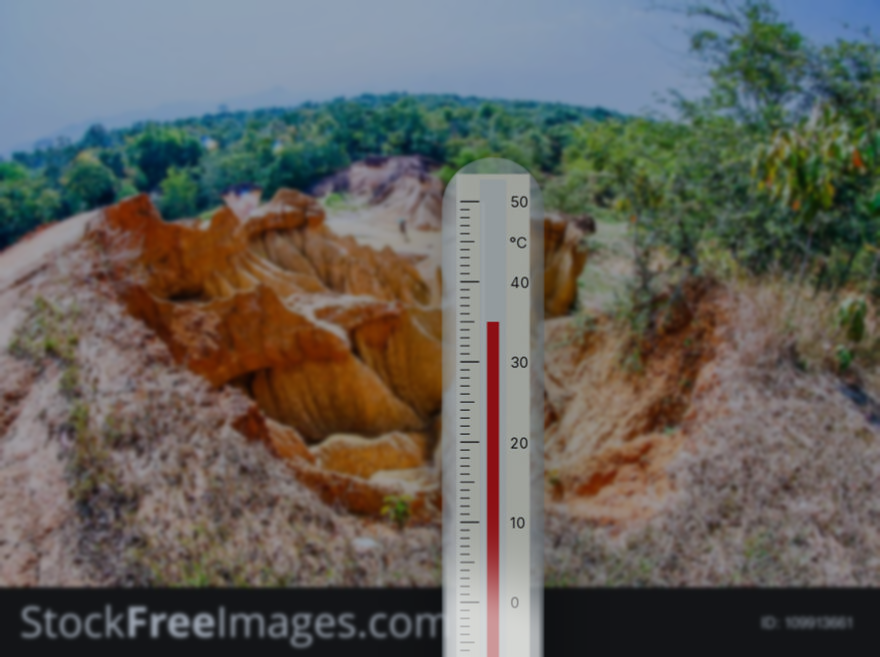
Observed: 35; °C
